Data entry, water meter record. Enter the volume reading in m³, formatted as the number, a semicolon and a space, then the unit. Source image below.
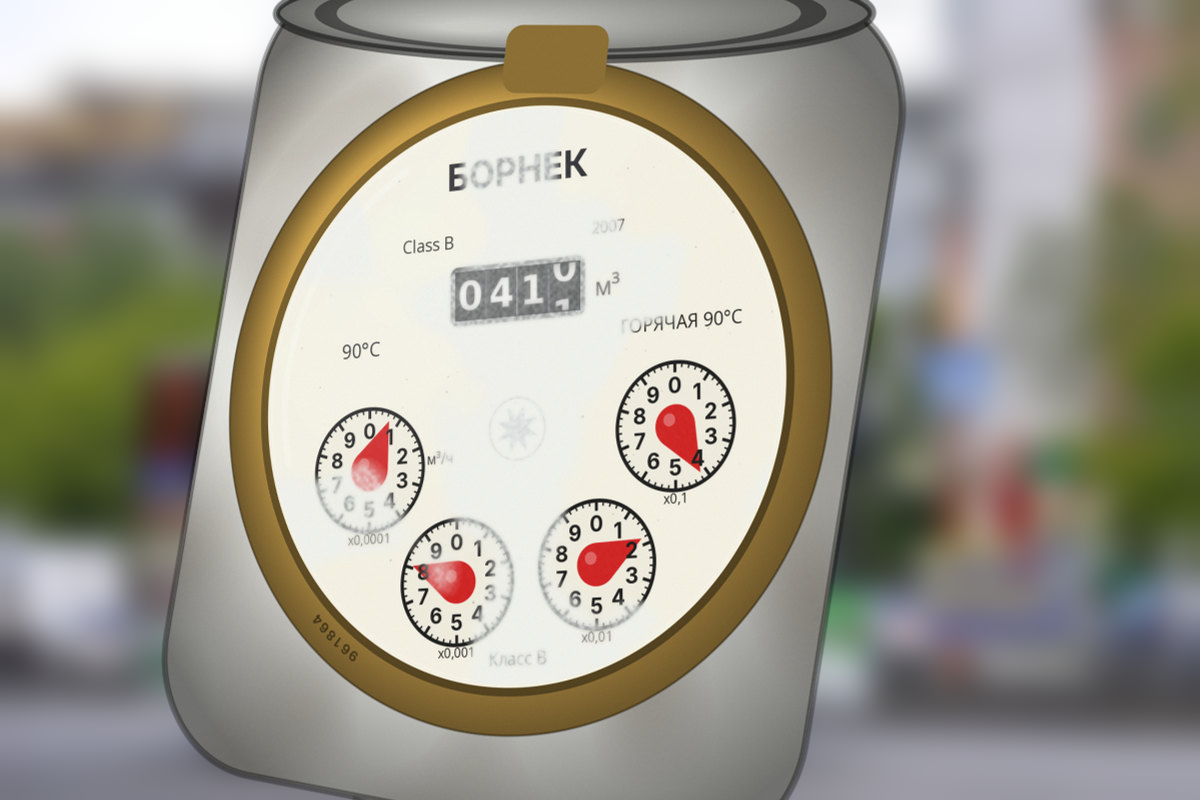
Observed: 410.4180; m³
